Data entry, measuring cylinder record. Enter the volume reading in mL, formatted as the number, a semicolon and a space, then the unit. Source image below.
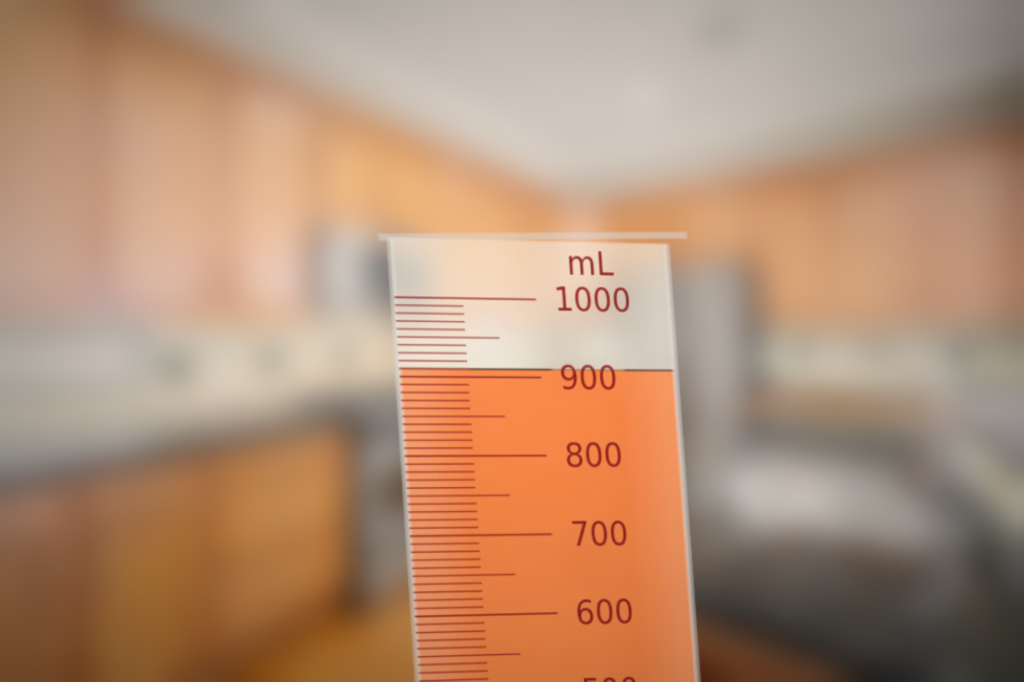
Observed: 910; mL
